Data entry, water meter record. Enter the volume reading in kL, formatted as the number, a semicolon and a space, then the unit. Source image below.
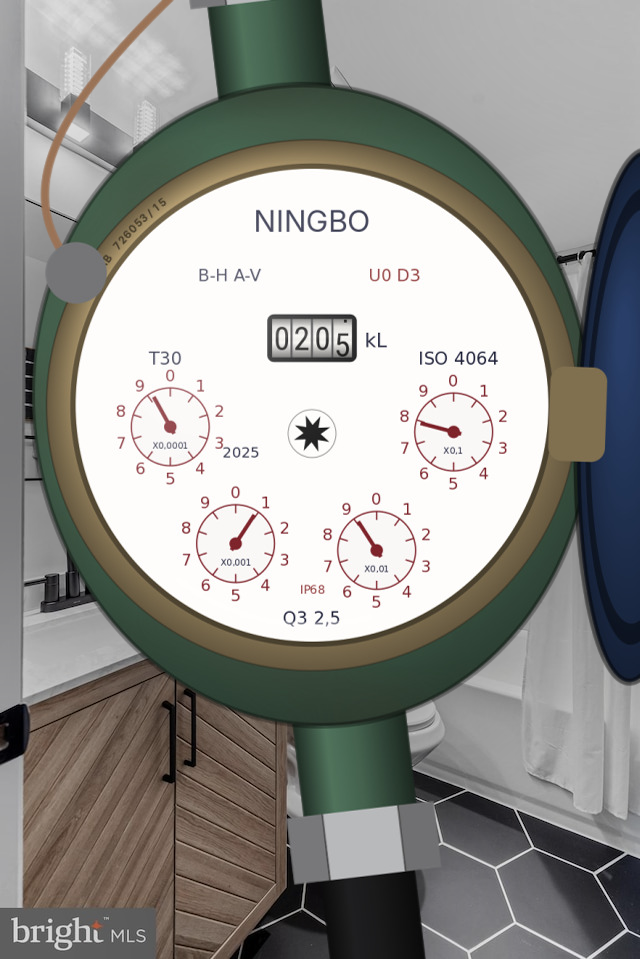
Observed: 204.7909; kL
